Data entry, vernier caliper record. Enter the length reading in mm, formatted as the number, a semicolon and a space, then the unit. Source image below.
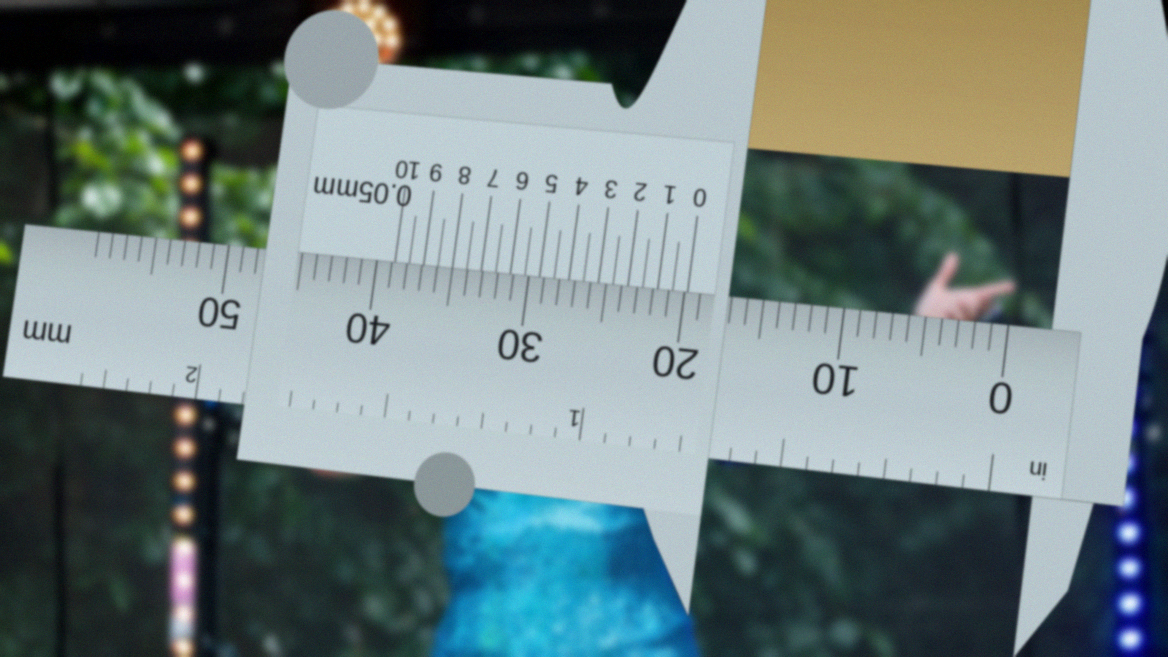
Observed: 19.8; mm
